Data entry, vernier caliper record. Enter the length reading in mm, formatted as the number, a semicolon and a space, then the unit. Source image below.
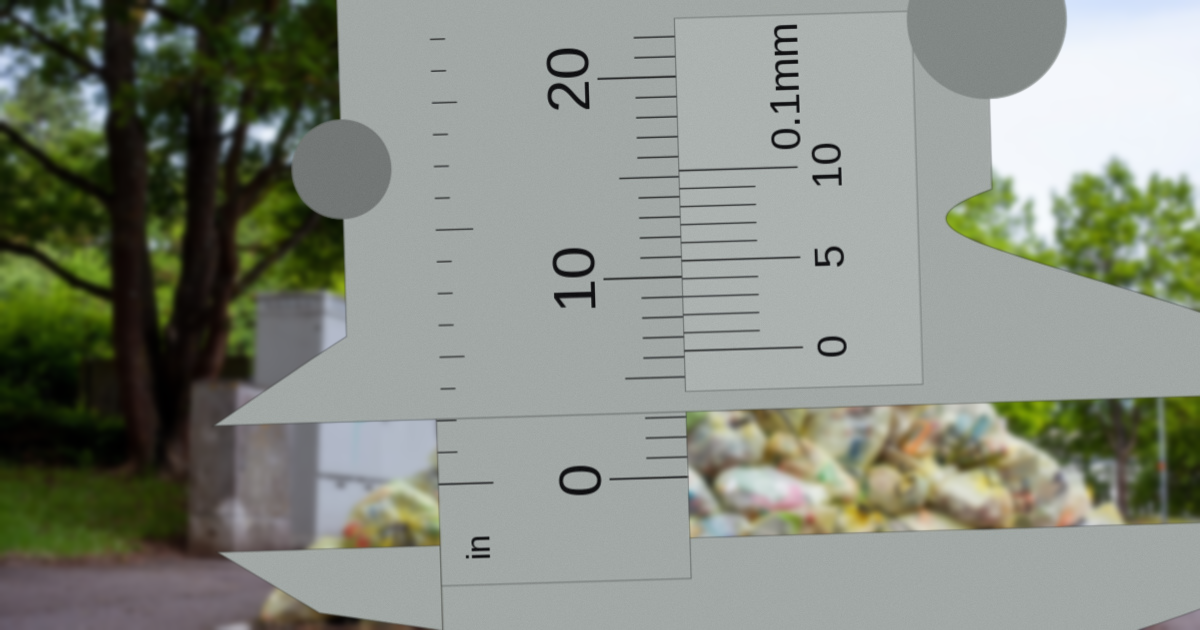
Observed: 6.3; mm
